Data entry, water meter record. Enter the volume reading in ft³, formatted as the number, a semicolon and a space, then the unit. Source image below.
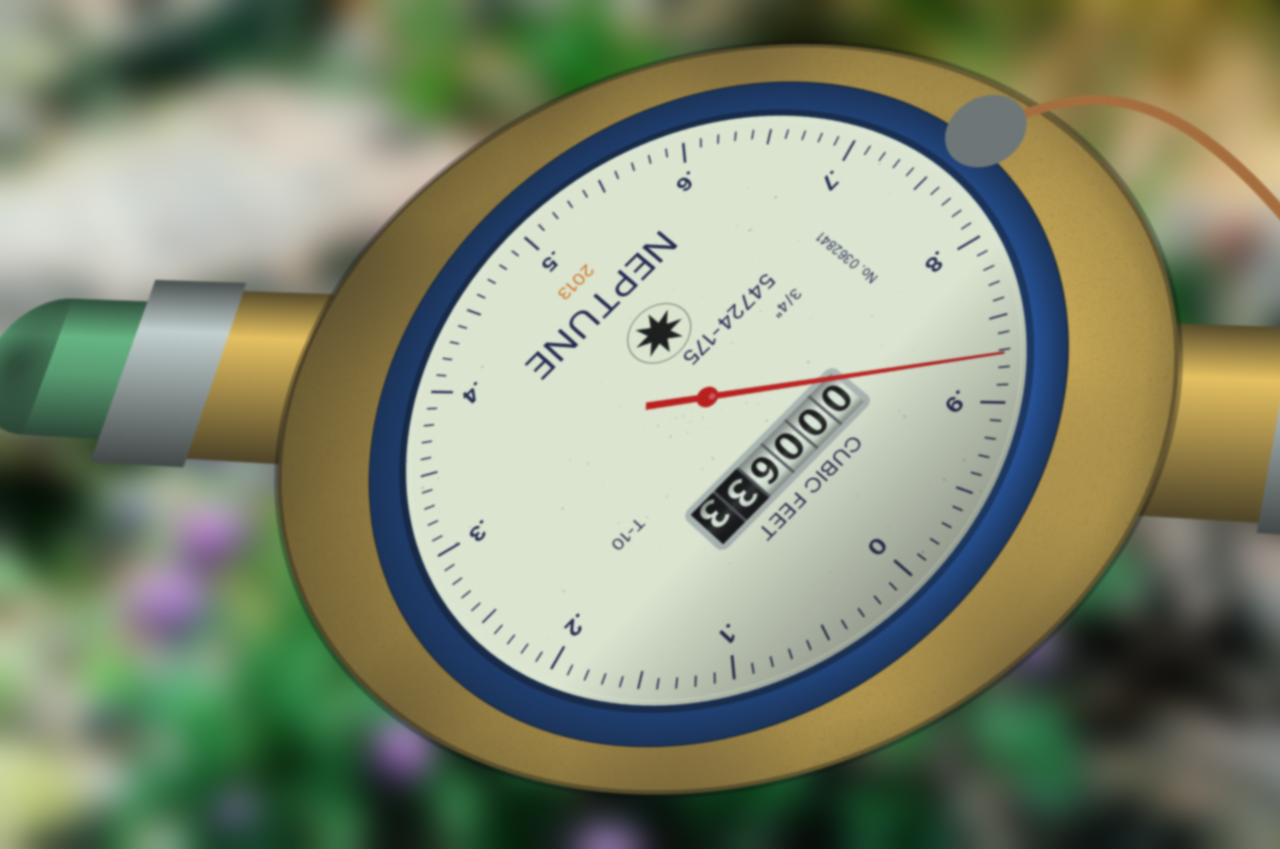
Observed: 632.87; ft³
